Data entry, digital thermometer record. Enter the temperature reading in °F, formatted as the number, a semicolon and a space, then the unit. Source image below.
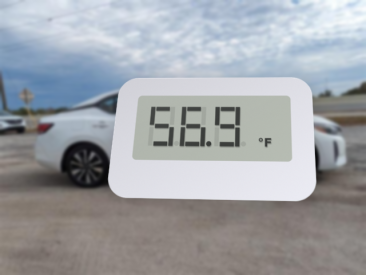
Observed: 56.9; °F
